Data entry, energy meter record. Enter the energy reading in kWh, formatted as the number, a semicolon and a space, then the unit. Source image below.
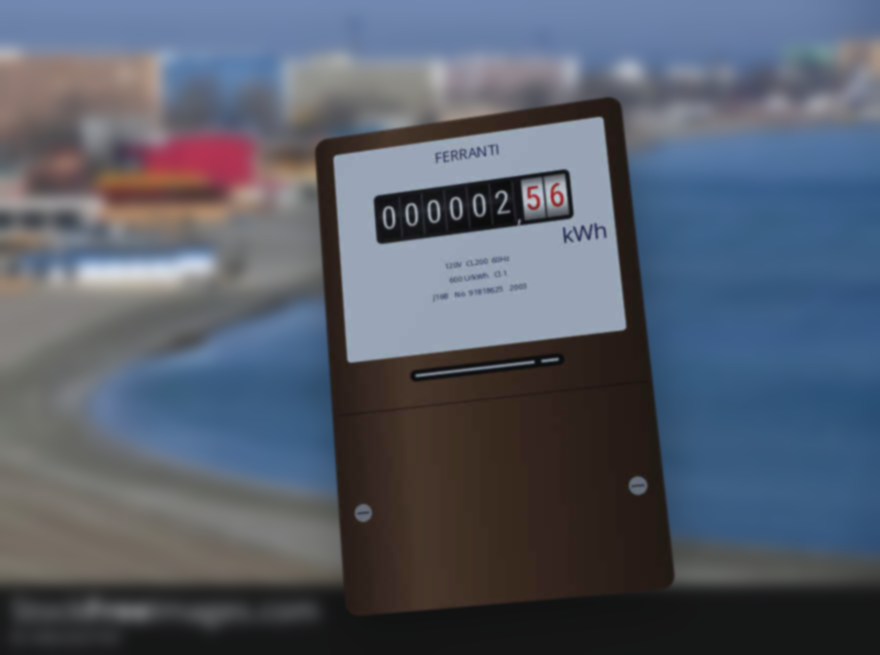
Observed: 2.56; kWh
